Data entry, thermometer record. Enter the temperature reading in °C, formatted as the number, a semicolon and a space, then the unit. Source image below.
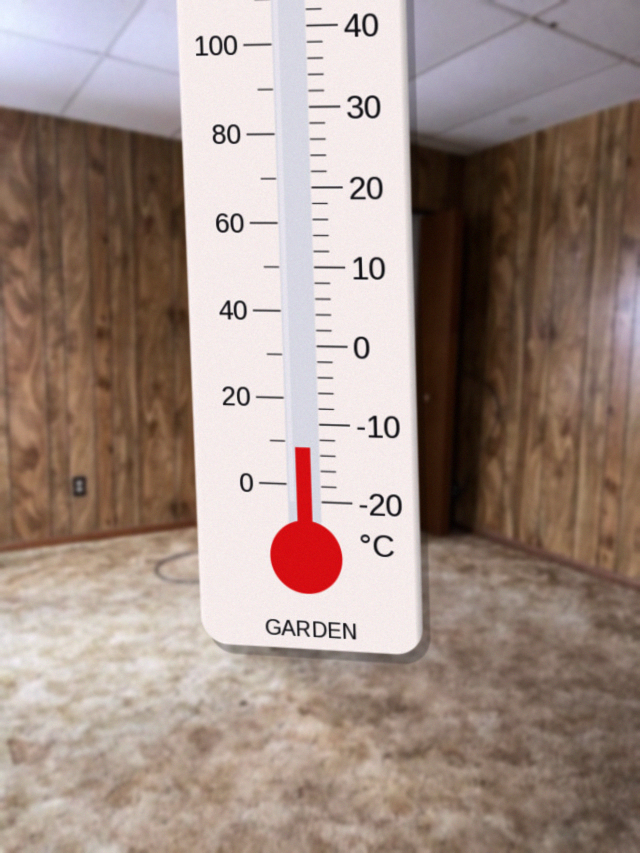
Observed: -13; °C
